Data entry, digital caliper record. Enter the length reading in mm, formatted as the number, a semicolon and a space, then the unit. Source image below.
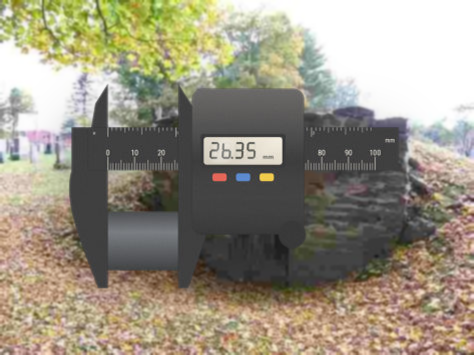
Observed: 26.35; mm
